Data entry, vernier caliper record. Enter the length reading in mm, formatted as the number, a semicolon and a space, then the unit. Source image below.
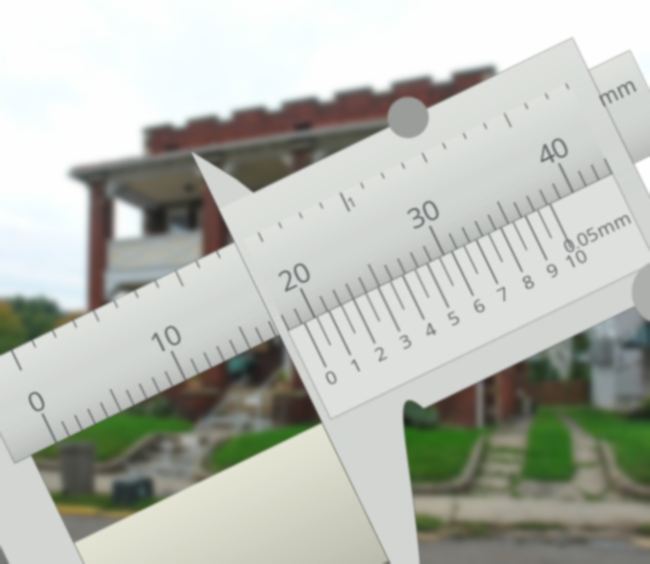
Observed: 19.2; mm
